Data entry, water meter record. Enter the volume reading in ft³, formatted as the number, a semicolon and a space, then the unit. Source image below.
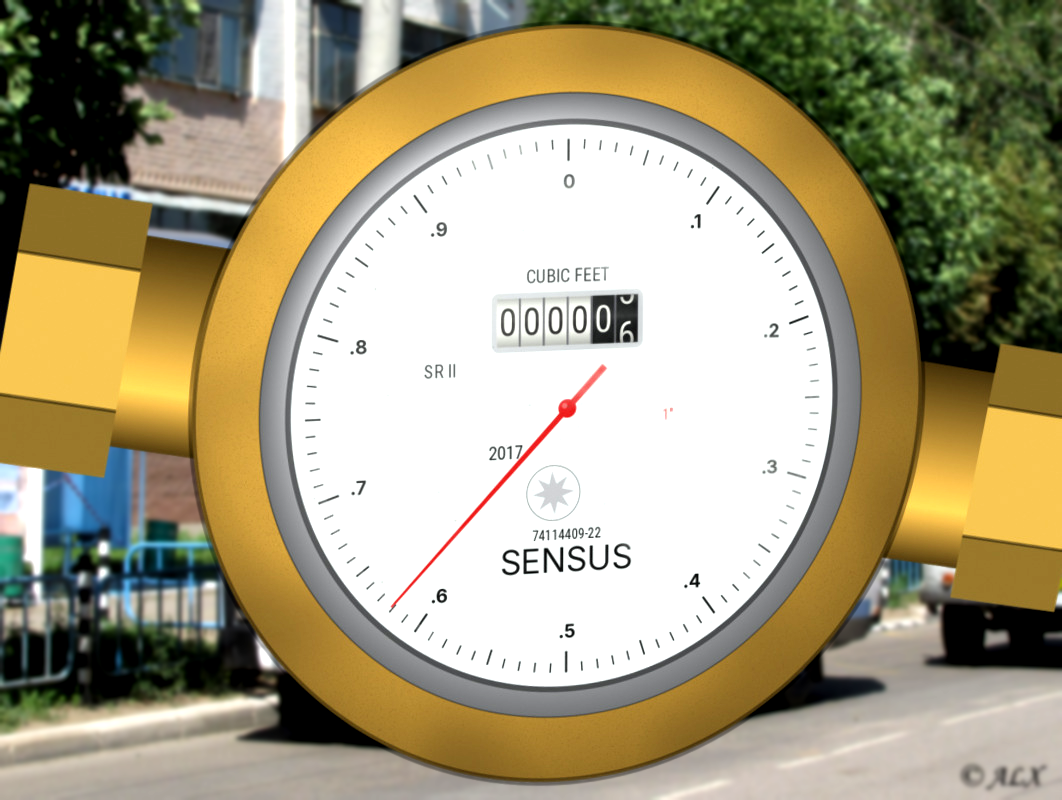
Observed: 5.62; ft³
